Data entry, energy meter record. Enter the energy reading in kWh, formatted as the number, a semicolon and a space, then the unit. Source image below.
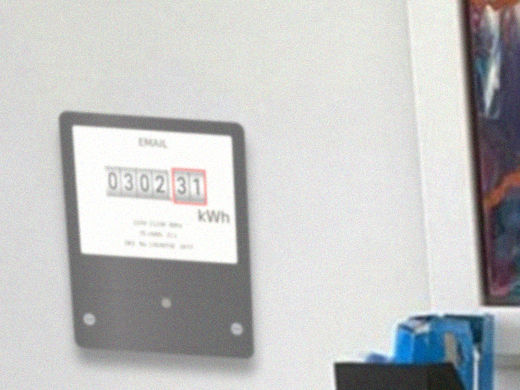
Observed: 302.31; kWh
